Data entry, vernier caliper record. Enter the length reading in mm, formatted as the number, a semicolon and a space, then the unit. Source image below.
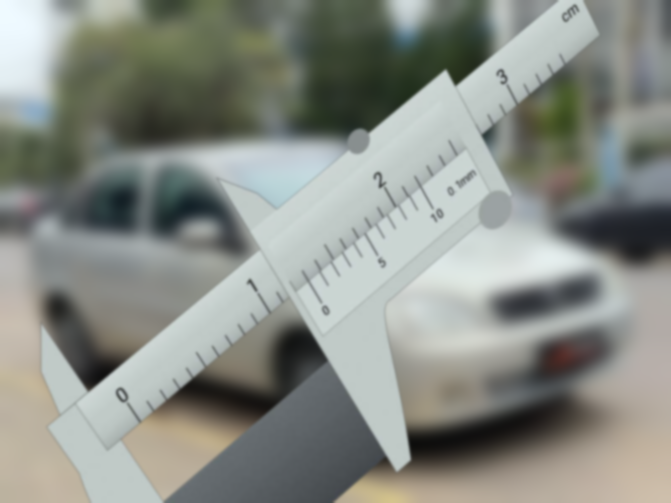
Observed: 13.0; mm
